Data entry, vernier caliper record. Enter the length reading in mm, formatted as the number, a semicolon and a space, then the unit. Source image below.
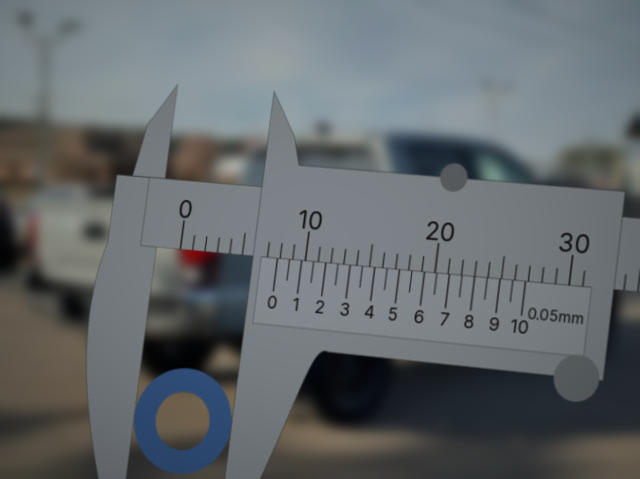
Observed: 7.8; mm
